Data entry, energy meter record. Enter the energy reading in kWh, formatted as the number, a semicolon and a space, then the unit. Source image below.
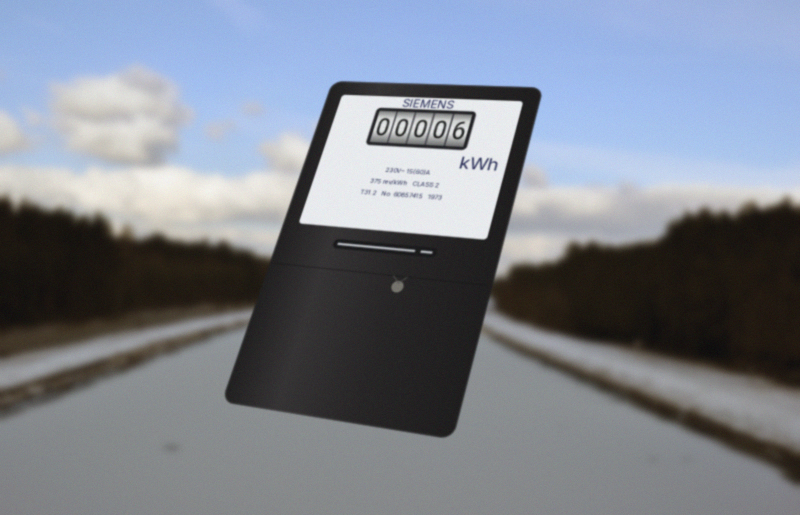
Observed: 6; kWh
